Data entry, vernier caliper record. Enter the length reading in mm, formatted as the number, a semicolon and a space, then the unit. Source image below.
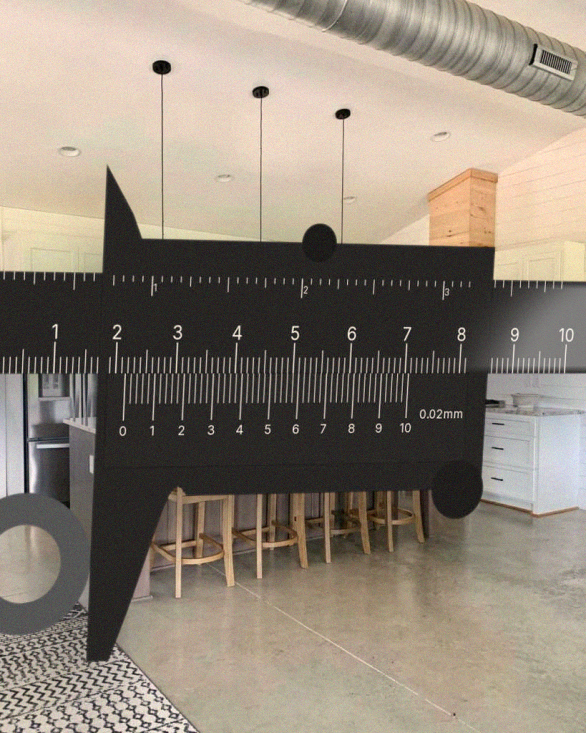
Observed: 21.6; mm
